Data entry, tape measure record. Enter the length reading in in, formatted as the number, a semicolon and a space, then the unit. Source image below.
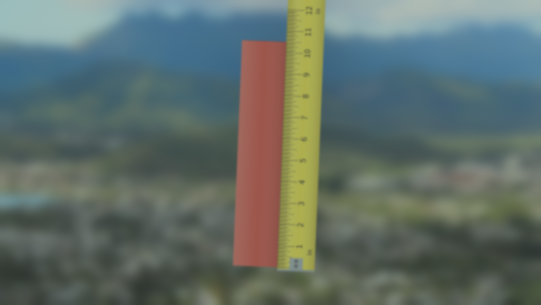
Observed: 10.5; in
